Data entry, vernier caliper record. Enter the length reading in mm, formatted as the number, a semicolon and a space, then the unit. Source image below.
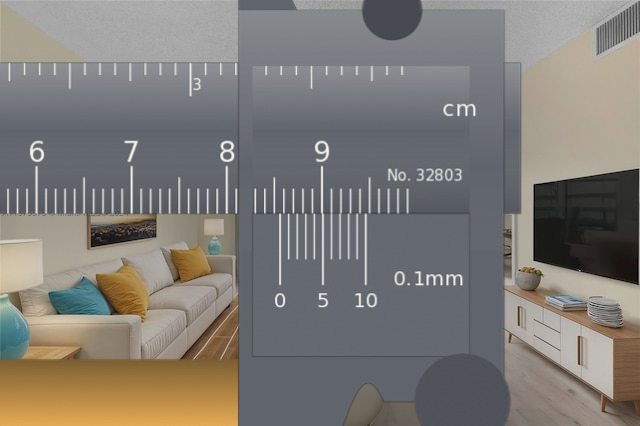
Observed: 85.6; mm
